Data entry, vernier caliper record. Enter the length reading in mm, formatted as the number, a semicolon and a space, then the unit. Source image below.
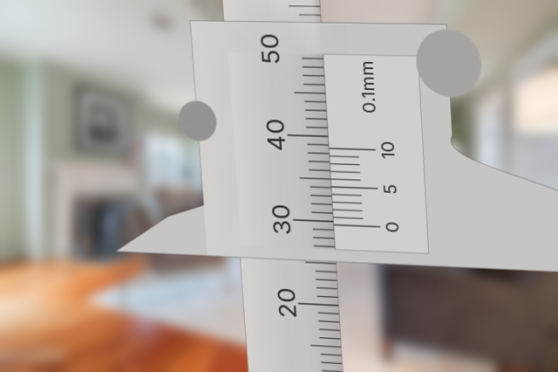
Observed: 29.6; mm
